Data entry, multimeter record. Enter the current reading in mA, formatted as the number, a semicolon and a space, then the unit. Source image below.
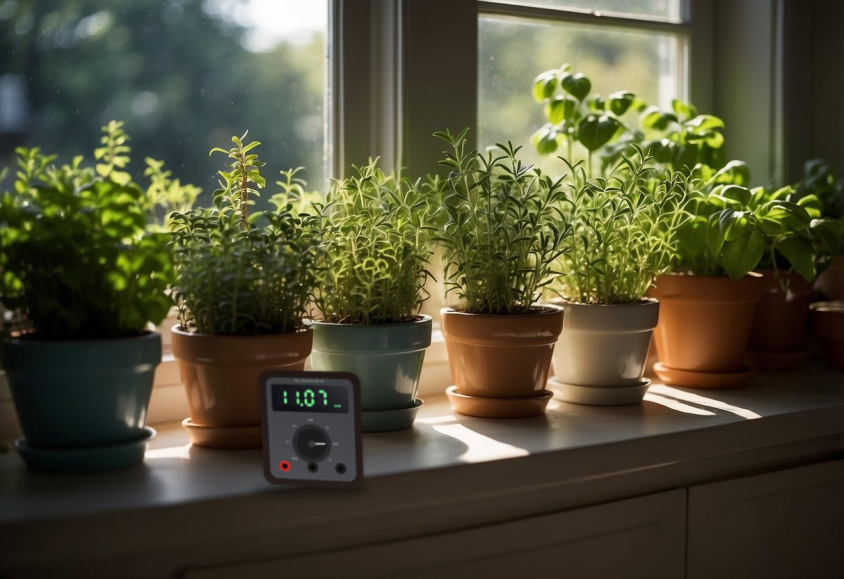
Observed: 11.07; mA
